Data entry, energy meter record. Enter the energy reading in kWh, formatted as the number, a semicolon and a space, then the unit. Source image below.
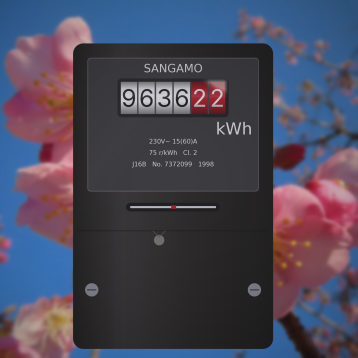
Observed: 9636.22; kWh
